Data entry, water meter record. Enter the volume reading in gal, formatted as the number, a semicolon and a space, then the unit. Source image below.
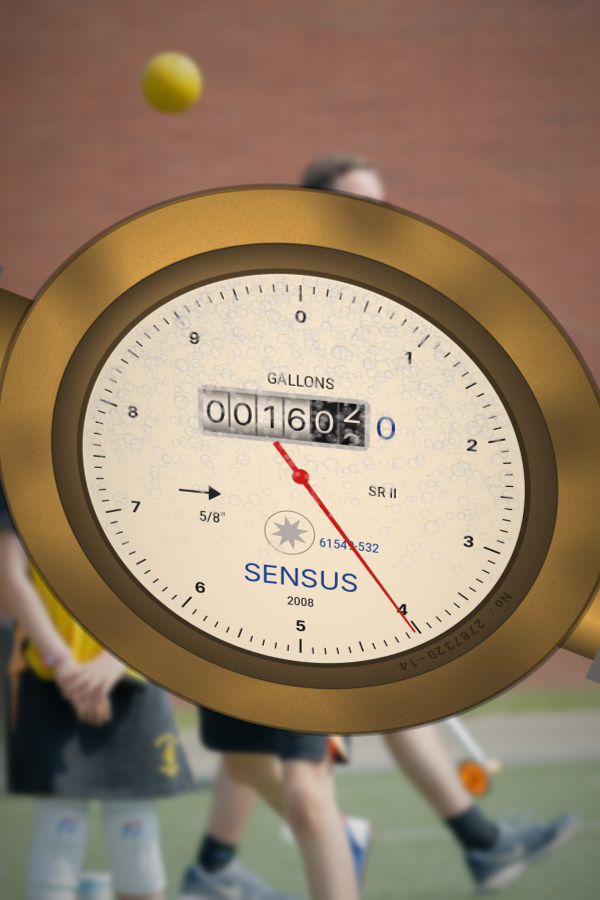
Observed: 16024.0; gal
